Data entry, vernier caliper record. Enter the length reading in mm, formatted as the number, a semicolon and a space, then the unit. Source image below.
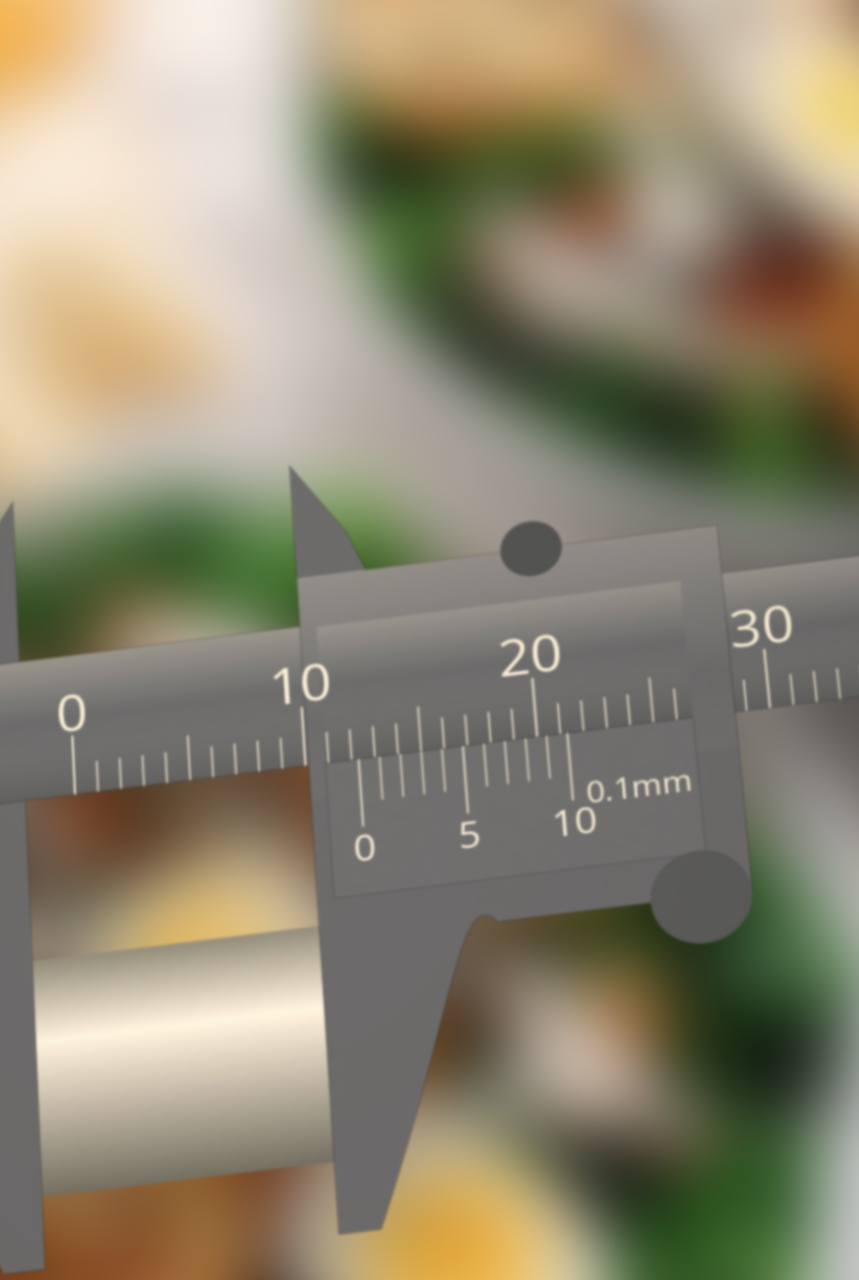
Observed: 12.3; mm
